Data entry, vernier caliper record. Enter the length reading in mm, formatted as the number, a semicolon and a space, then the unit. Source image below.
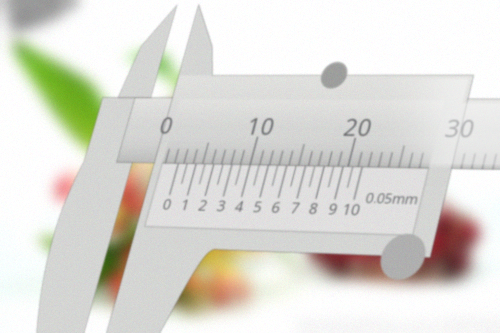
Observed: 2.4; mm
